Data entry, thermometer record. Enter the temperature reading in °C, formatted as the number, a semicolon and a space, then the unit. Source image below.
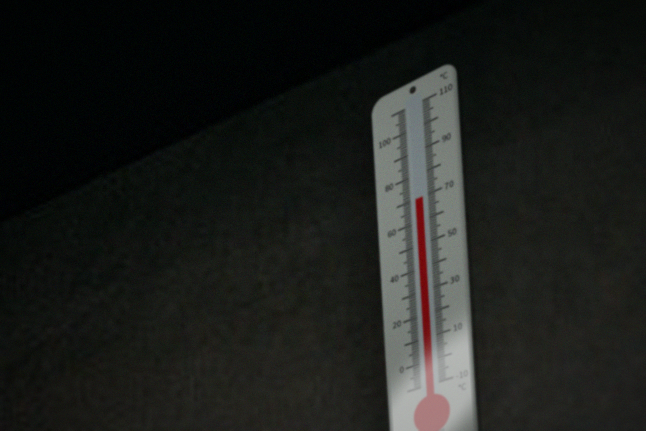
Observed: 70; °C
